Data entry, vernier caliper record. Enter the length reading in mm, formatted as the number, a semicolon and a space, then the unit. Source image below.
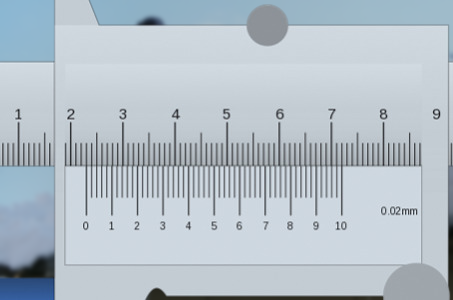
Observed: 23.0; mm
